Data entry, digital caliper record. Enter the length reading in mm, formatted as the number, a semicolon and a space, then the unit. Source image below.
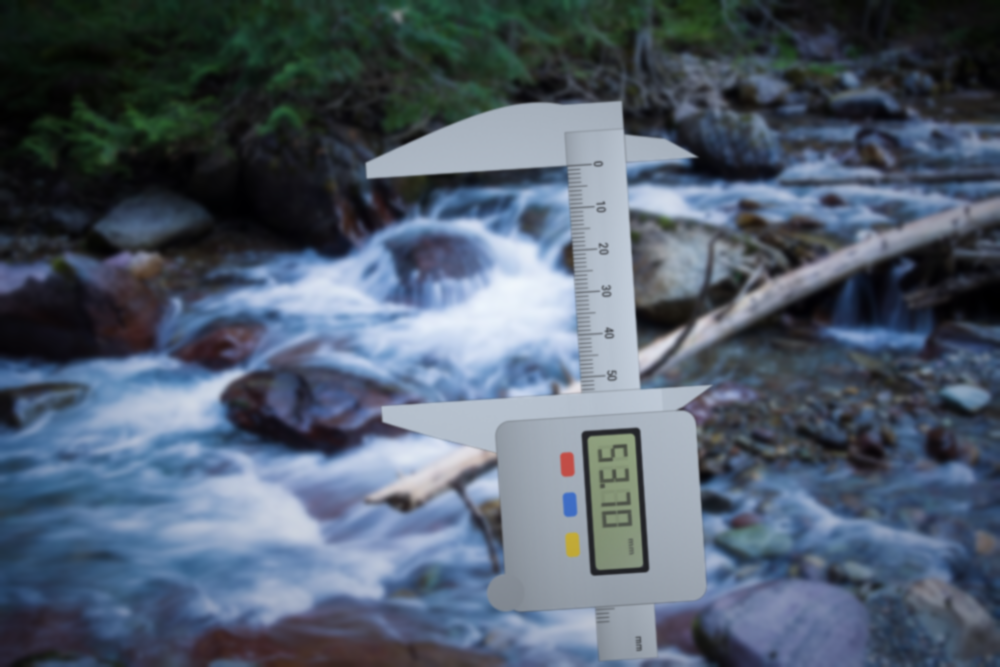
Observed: 53.70; mm
